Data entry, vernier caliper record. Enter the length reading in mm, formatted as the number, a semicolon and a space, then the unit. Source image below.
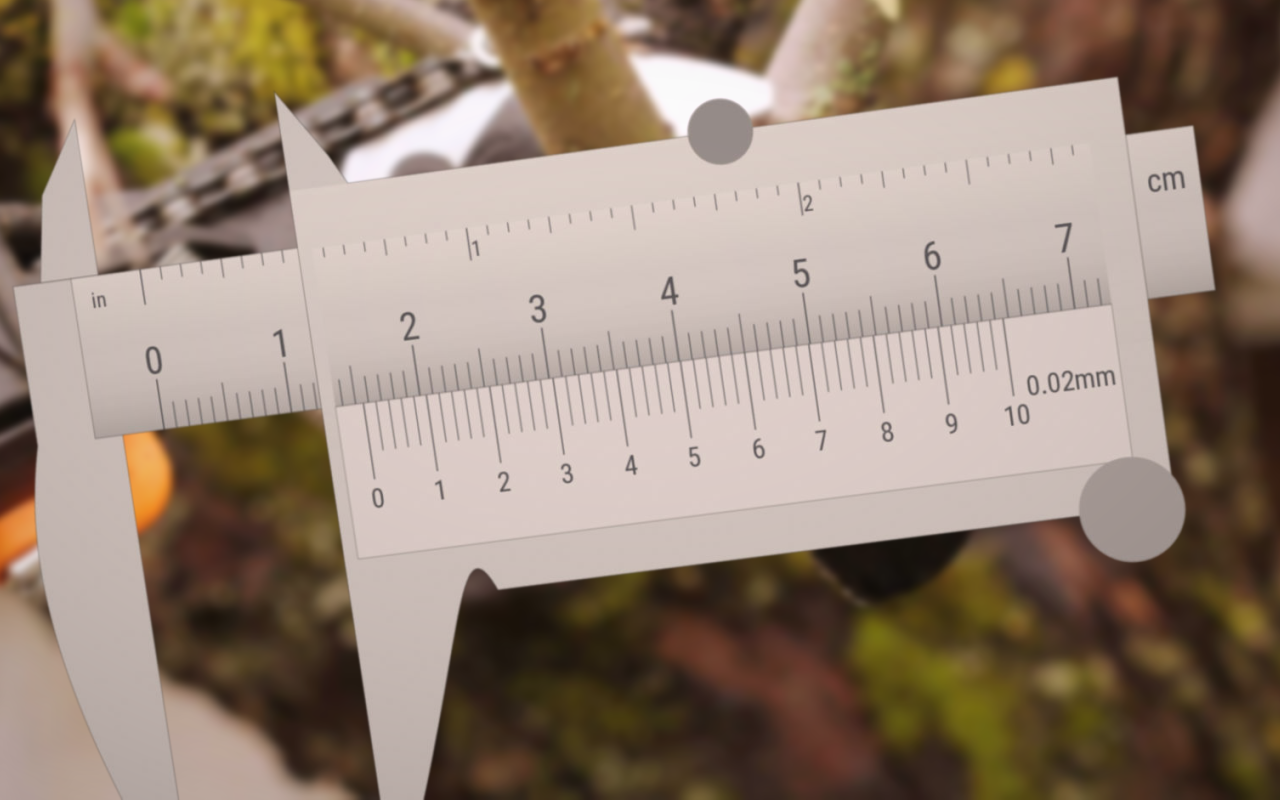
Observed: 15.6; mm
